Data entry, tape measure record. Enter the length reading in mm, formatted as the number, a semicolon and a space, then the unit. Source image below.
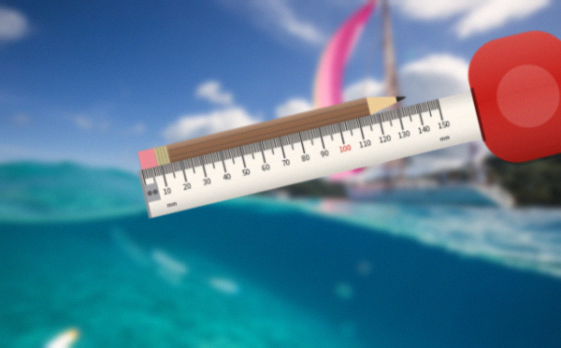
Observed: 135; mm
